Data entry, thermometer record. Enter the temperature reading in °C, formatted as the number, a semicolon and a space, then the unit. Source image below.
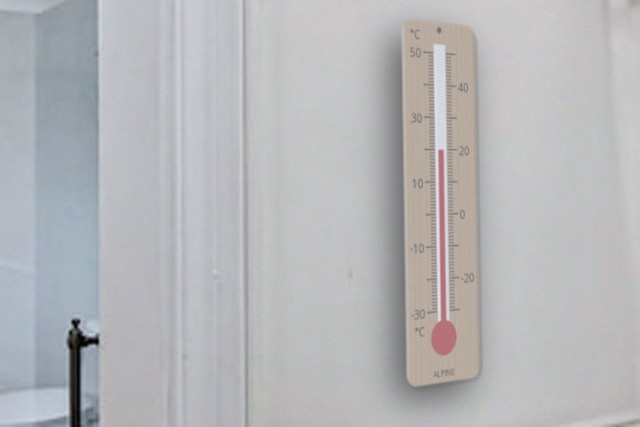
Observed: 20; °C
